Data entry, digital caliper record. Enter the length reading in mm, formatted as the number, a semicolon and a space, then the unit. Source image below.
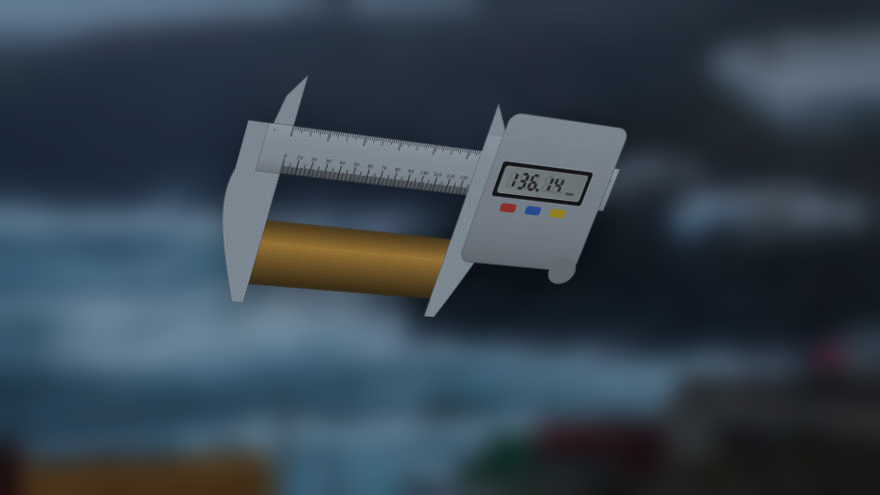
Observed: 136.14; mm
